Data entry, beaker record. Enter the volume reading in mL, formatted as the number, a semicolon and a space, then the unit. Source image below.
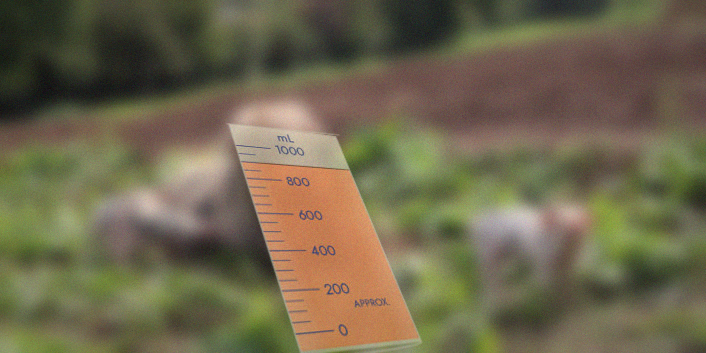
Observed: 900; mL
